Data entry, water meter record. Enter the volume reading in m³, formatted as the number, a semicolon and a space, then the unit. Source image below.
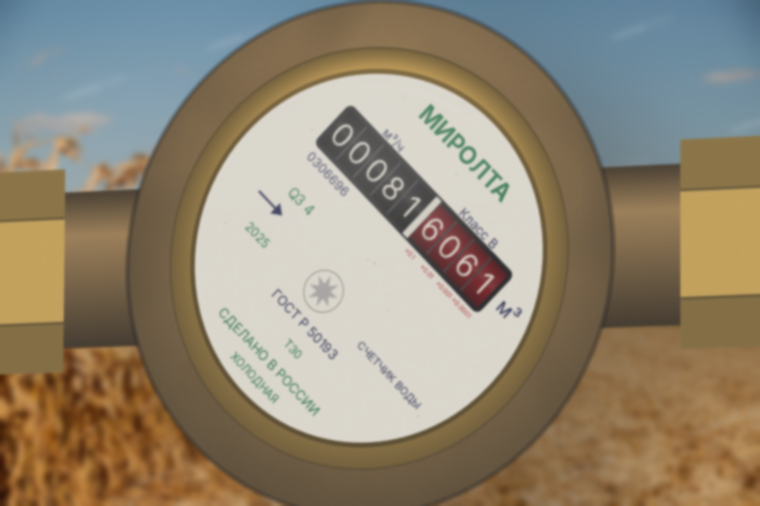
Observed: 81.6061; m³
